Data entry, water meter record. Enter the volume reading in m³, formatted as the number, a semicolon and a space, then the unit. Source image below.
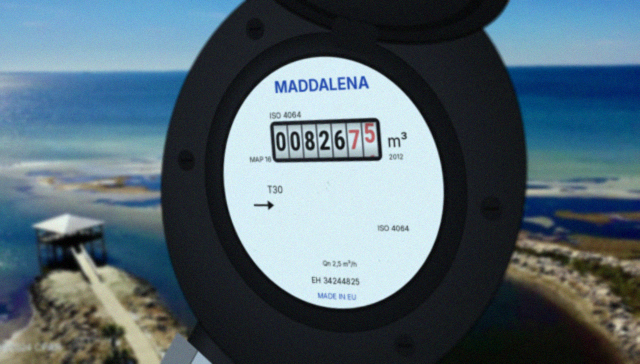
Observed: 826.75; m³
